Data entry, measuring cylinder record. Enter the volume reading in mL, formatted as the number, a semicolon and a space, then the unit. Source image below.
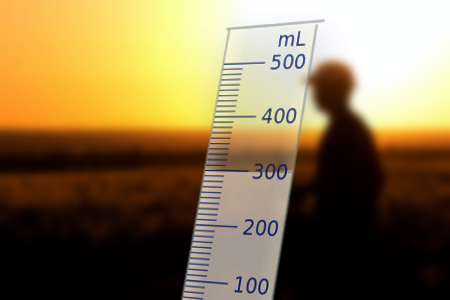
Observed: 300; mL
